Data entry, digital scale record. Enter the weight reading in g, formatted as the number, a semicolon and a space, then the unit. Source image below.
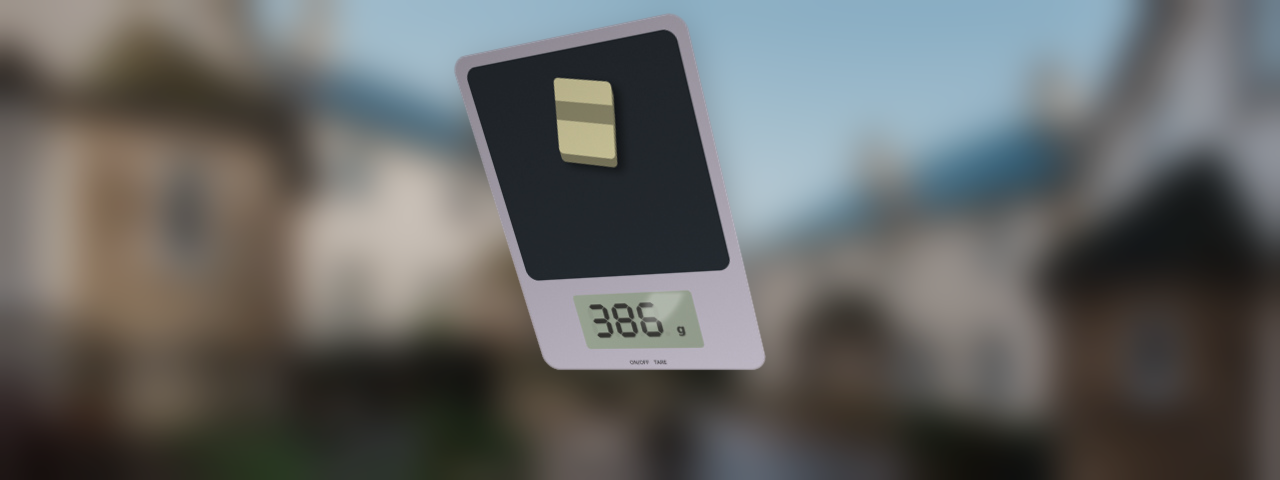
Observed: 386; g
